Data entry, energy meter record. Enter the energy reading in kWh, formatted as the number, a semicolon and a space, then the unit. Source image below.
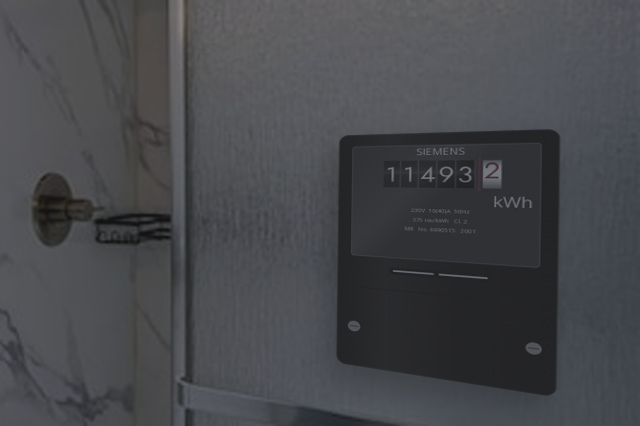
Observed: 11493.2; kWh
